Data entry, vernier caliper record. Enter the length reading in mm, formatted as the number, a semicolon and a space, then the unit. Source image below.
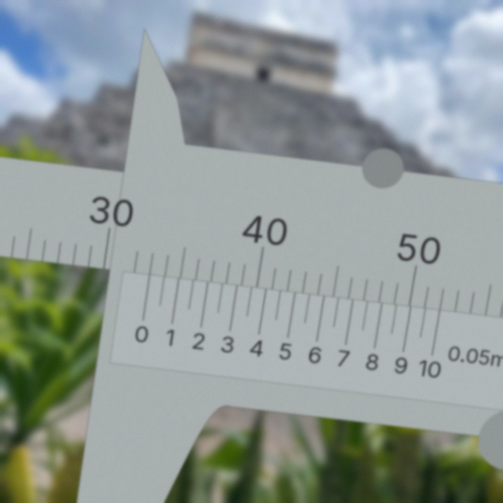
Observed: 33.0; mm
